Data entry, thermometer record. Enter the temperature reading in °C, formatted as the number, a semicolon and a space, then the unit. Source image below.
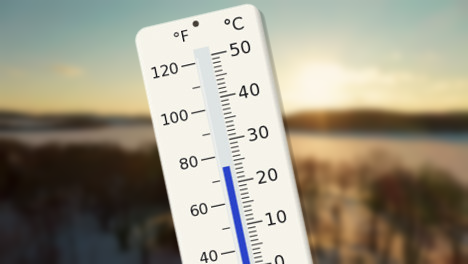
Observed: 24; °C
